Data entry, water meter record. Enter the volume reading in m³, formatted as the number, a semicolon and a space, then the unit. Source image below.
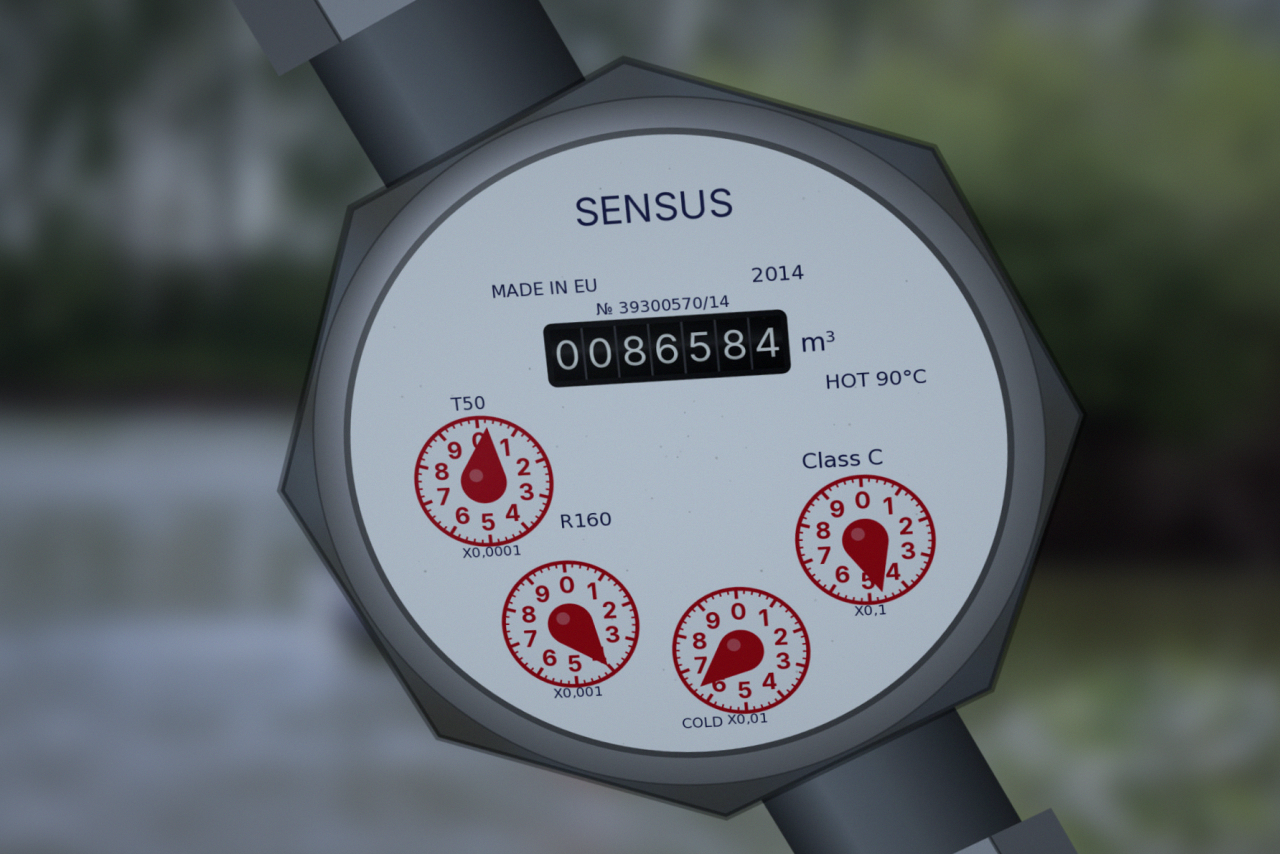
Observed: 86584.4640; m³
